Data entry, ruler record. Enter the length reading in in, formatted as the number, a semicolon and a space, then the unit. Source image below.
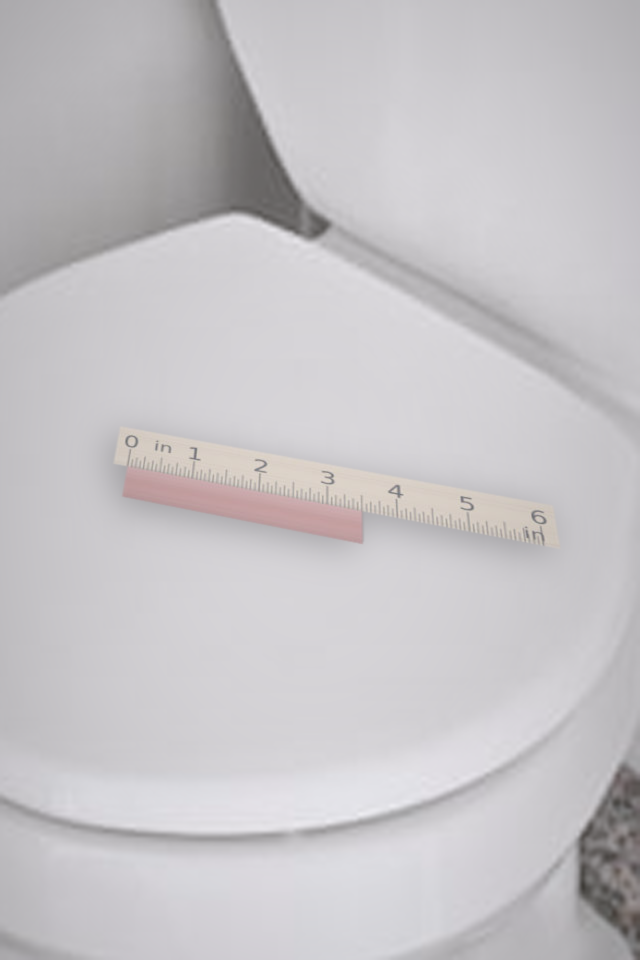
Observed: 3.5; in
